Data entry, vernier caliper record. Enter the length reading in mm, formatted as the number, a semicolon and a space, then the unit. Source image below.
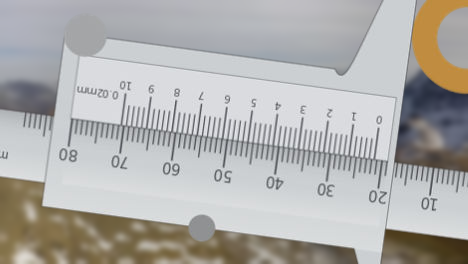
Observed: 21.5; mm
